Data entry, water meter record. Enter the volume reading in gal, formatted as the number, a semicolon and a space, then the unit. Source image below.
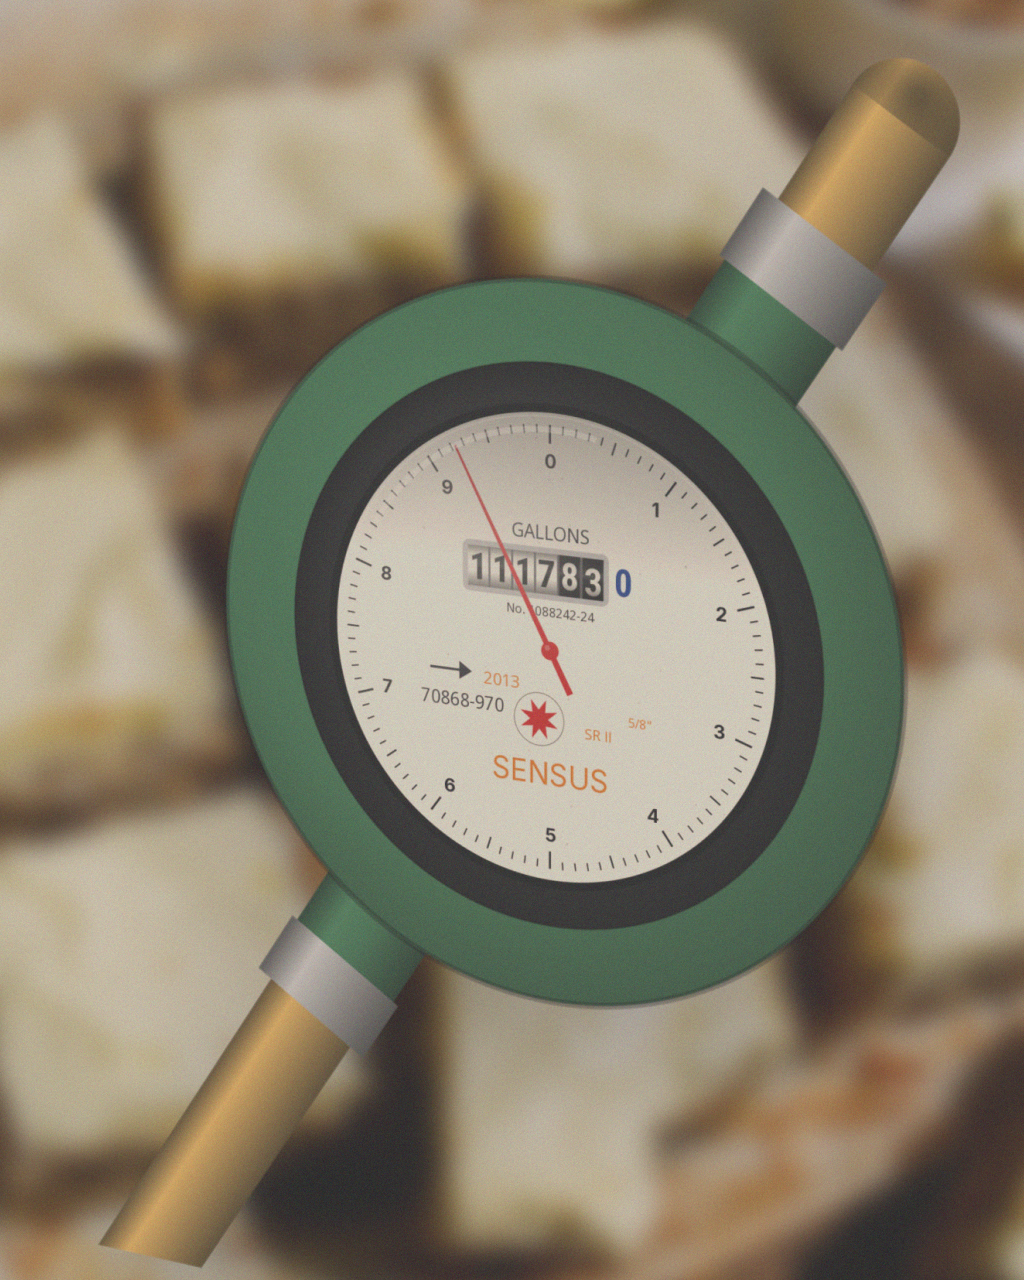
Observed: 1117829.2; gal
